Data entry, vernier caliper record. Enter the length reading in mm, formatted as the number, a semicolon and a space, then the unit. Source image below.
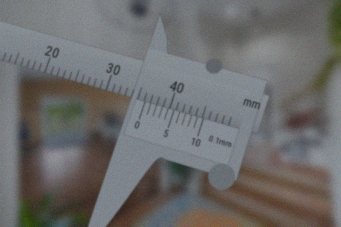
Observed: 36.2; mm
